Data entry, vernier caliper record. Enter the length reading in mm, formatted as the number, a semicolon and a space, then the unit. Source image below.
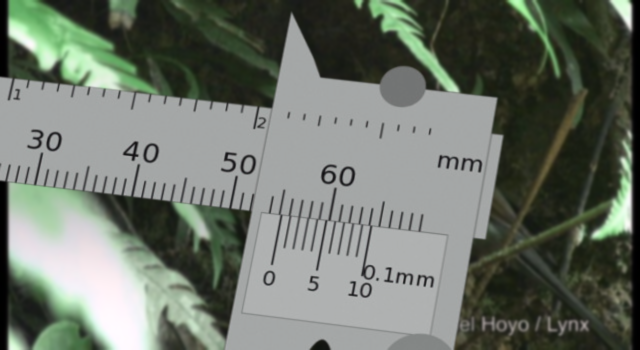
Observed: 55.2; mm
